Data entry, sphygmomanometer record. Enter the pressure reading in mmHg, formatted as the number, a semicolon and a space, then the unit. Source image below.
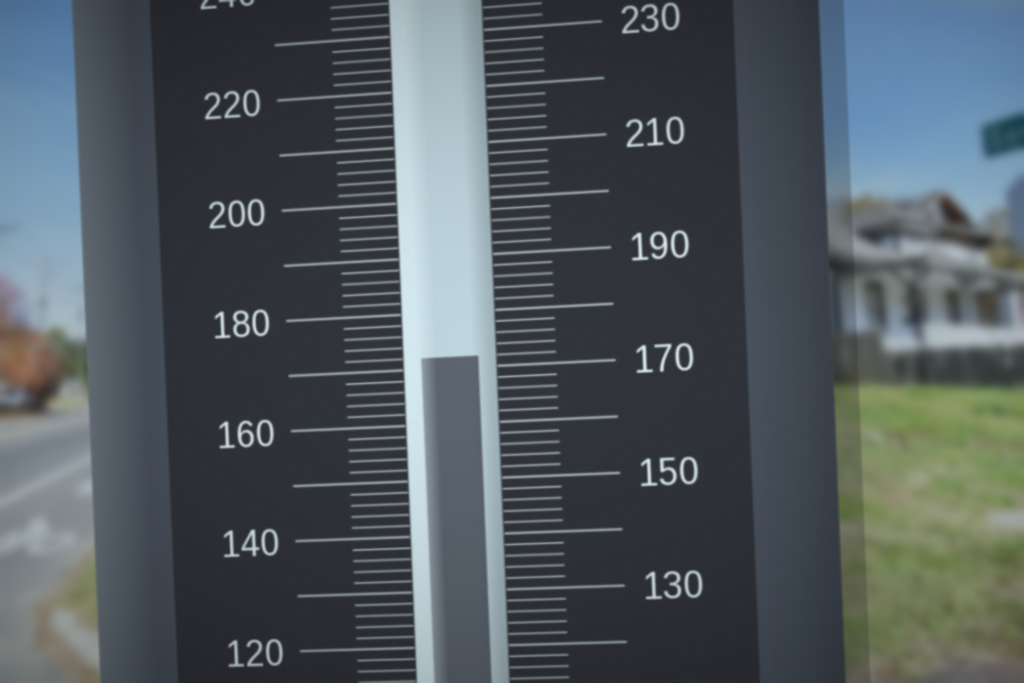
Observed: 172; mmHg
